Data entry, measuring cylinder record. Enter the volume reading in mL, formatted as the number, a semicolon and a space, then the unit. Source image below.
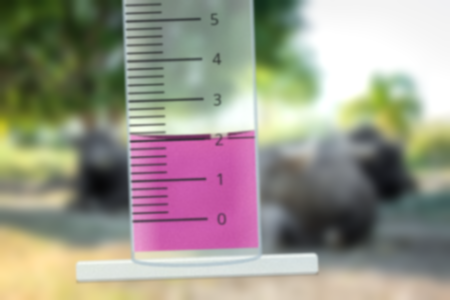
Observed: 2; mL
